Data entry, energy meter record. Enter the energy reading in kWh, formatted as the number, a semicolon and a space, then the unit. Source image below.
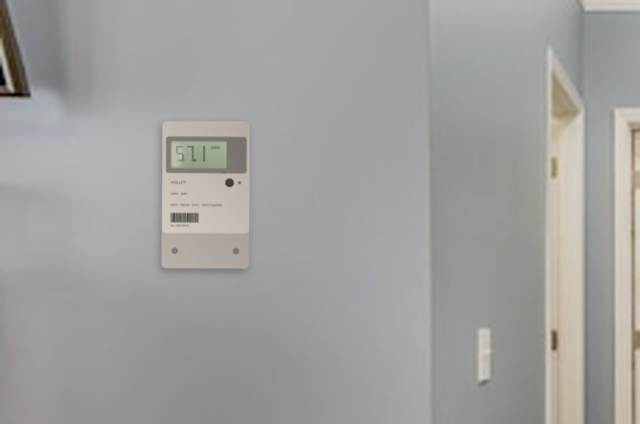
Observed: 57.1; kWh
